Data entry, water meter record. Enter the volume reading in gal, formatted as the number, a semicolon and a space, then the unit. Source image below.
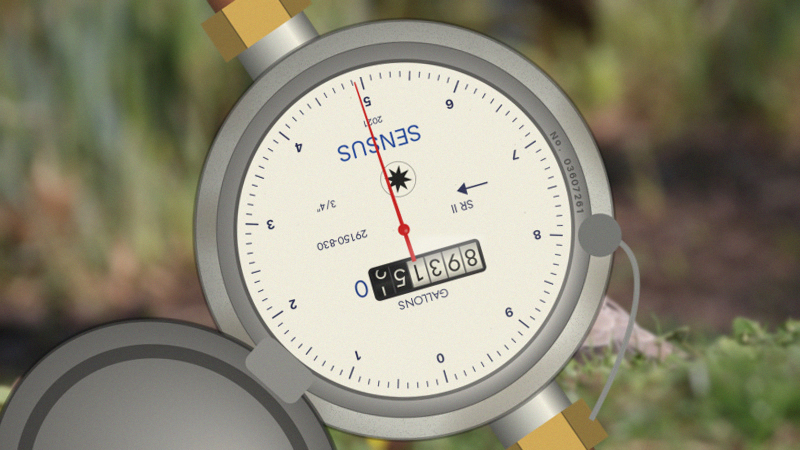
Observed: 8931514.9; gal
